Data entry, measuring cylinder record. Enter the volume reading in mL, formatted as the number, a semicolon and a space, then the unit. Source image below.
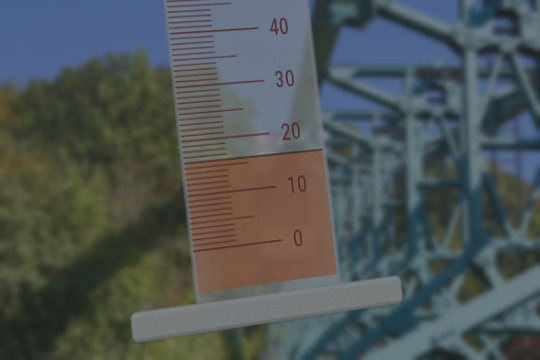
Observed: 16; mL
